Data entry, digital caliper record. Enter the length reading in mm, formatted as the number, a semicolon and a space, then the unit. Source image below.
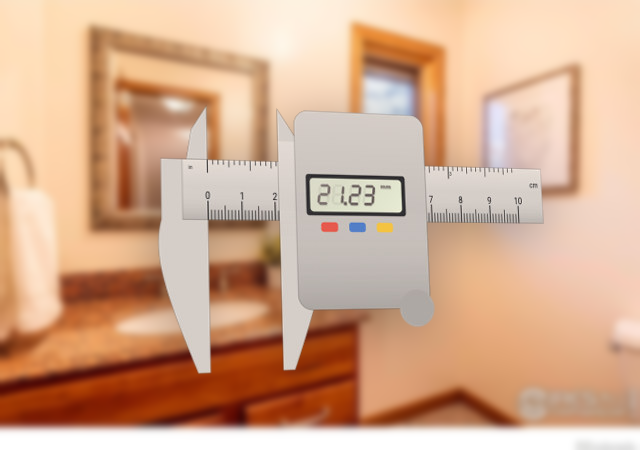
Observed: 21.23; mm
